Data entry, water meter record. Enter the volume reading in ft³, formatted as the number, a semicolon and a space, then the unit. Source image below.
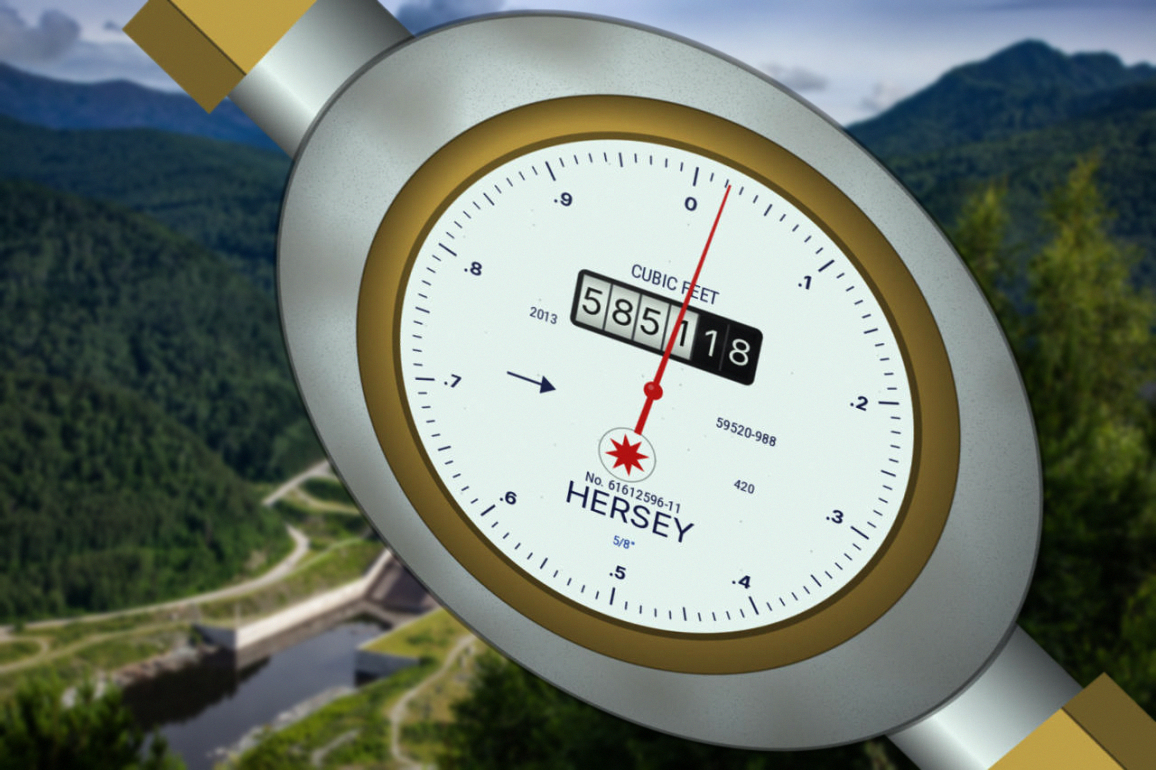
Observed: 585118.02; ft³
